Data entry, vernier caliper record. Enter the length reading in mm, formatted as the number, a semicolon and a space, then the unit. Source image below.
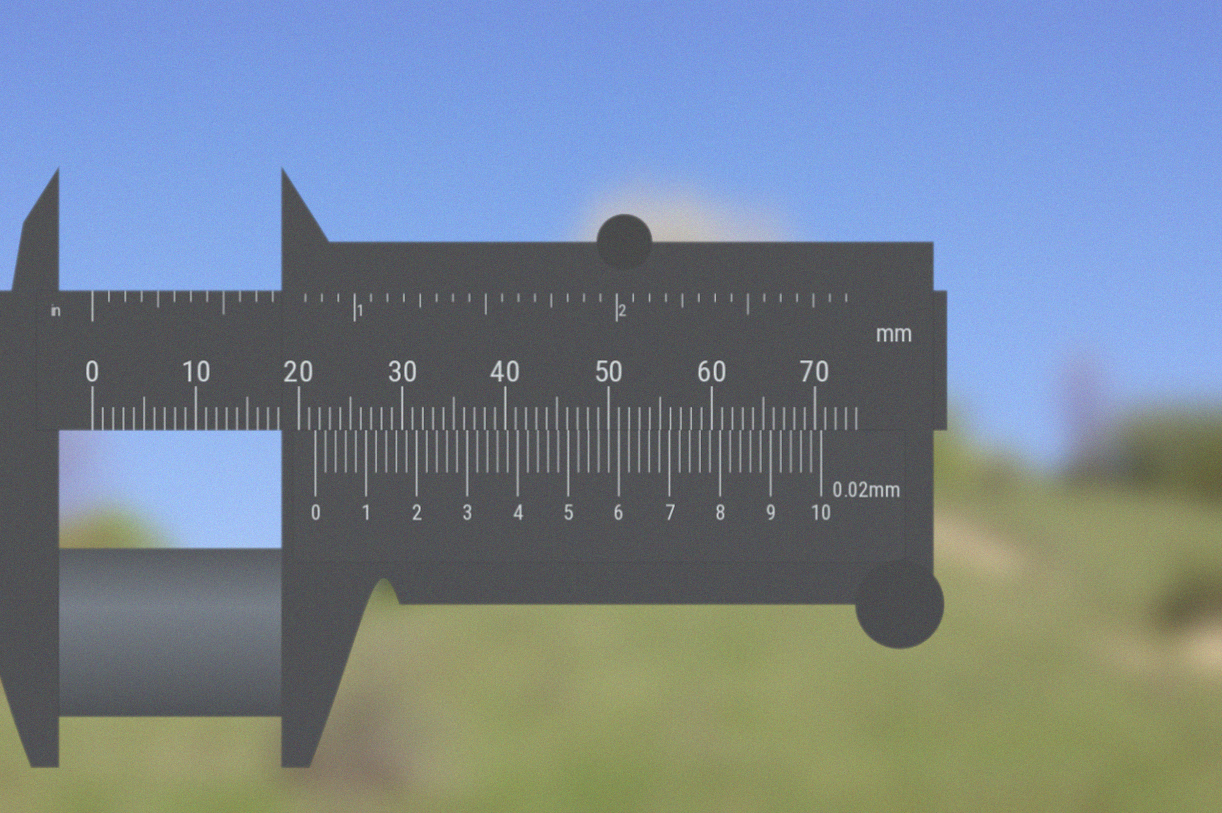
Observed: 21.6; mm
